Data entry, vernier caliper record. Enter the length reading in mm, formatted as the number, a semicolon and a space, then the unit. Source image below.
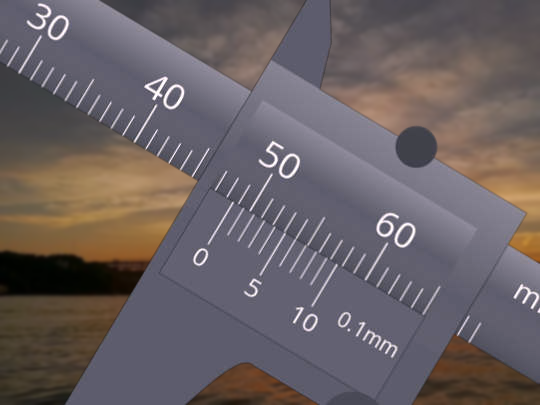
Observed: 48.6; mm
